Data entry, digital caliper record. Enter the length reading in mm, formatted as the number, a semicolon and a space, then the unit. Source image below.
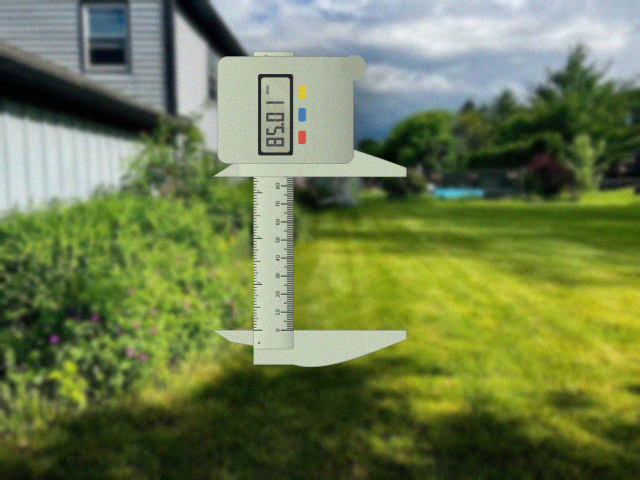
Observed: 85.01; mm
